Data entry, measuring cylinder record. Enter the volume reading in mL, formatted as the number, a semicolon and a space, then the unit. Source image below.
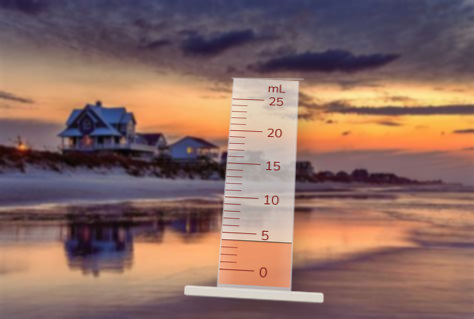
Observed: 4; mL
